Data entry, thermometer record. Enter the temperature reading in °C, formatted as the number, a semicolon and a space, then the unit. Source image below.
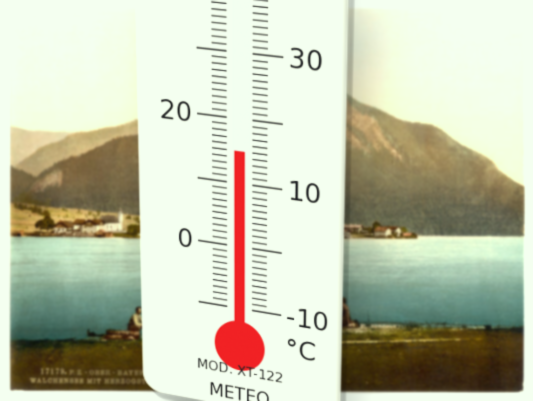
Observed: 15; °C
